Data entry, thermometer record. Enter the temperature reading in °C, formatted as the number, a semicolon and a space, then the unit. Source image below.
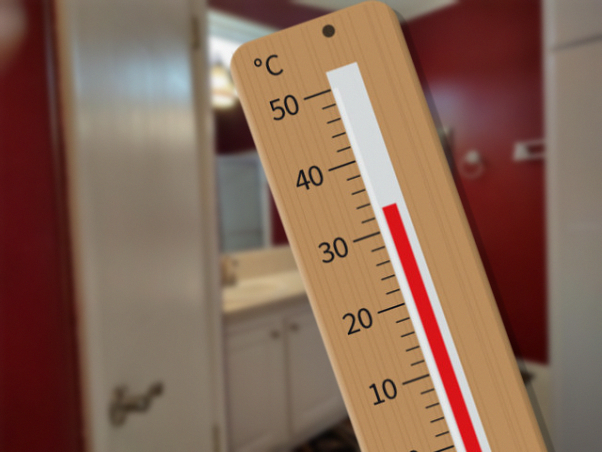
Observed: 33; °C
